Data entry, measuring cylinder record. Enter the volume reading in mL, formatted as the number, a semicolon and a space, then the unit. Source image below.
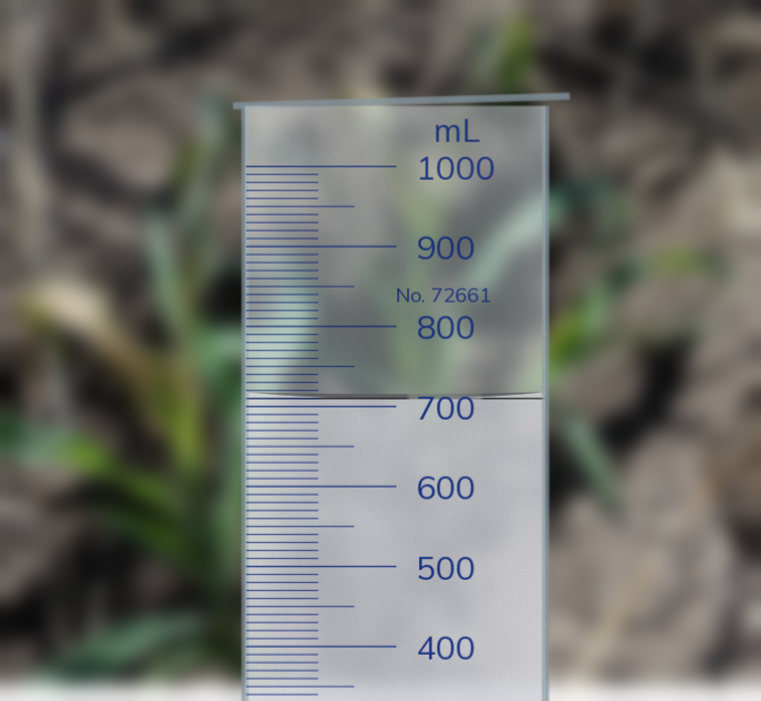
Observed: 710; mL
